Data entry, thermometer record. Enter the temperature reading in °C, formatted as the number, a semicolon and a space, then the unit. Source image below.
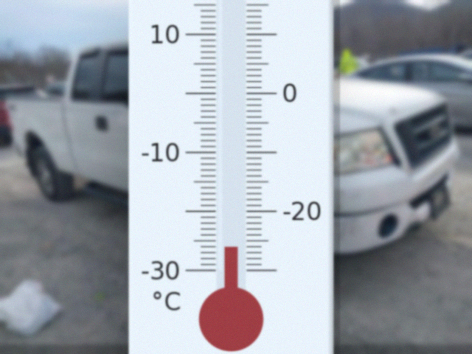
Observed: -26; °C
